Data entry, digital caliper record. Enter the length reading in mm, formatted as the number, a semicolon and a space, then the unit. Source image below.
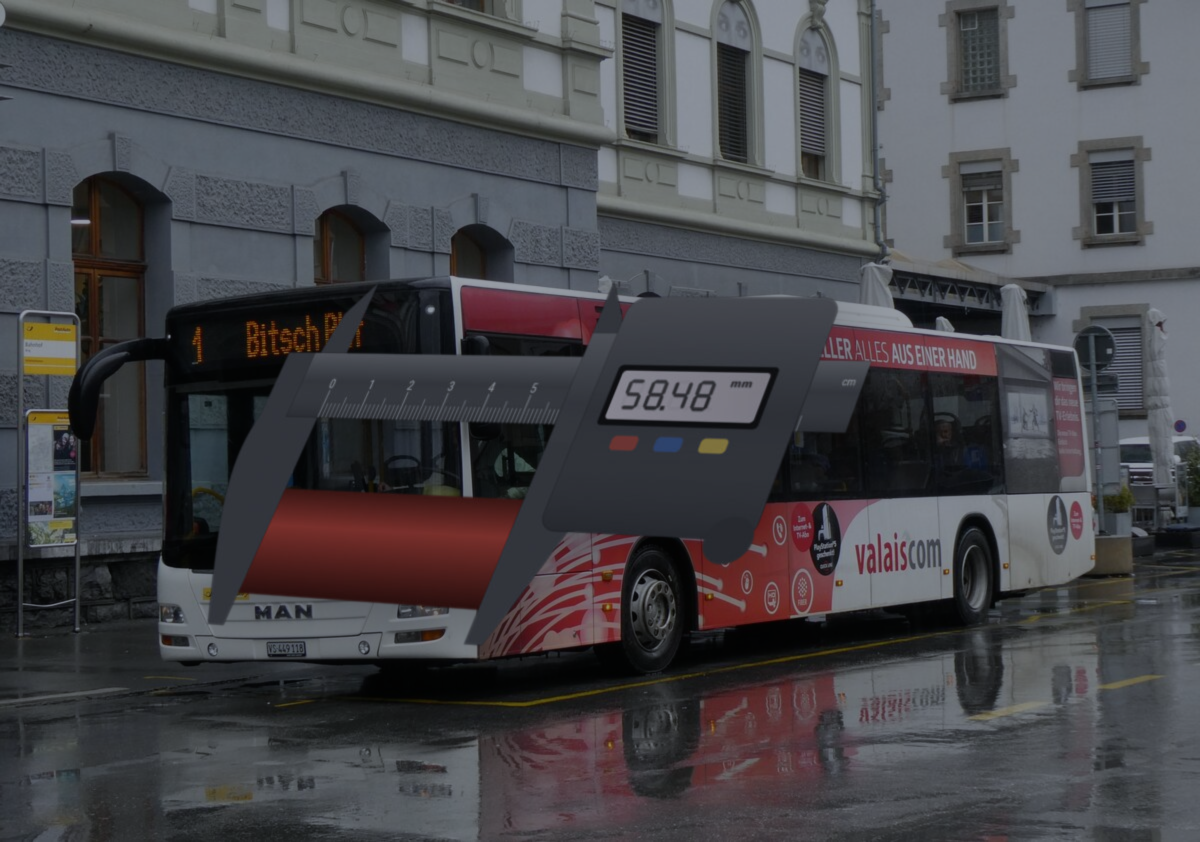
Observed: 58.48; mm
